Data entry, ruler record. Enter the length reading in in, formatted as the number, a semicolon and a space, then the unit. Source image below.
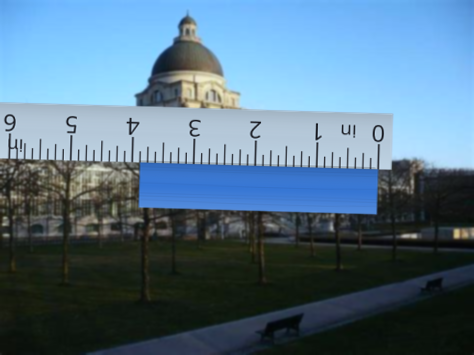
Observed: 3.875; in
